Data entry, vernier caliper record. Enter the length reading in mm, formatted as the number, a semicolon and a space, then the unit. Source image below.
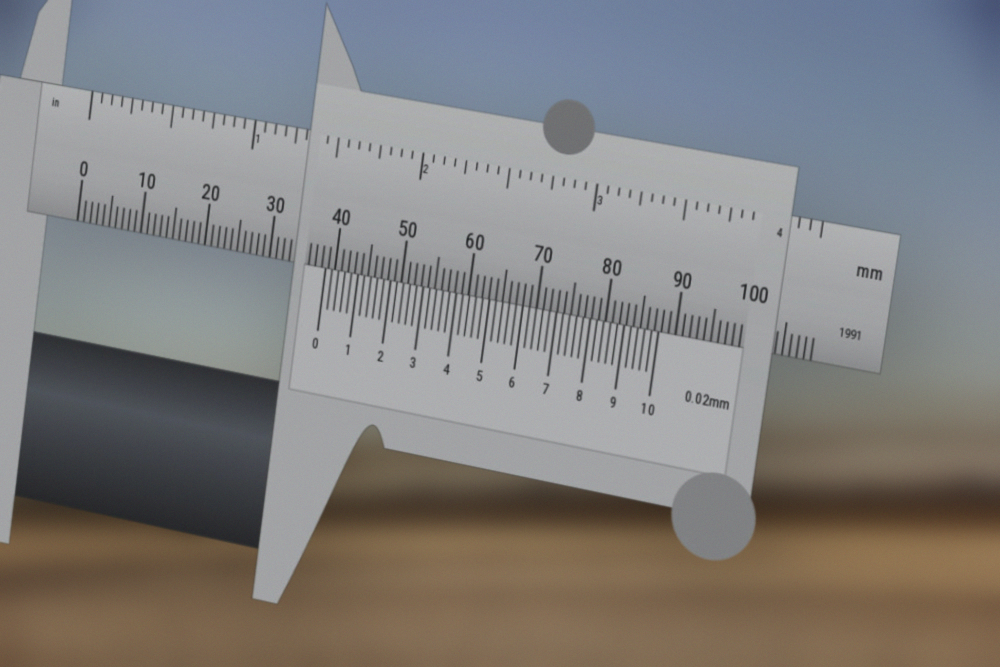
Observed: 38.6; mm
